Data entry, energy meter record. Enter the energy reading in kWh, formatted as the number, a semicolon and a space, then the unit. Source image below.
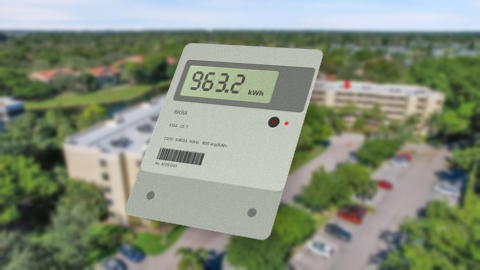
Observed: 963.2; kWh
